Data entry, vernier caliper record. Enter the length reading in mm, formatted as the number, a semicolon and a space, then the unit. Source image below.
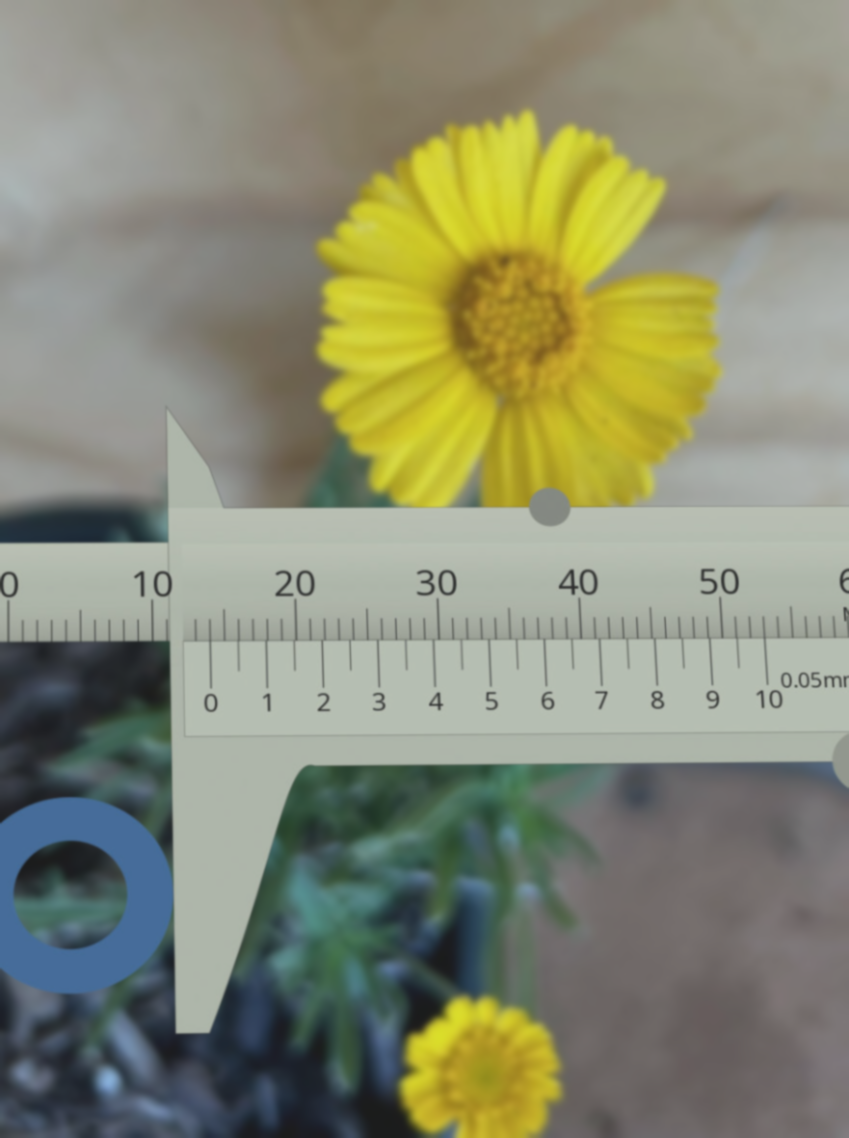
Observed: 14.0; mm
